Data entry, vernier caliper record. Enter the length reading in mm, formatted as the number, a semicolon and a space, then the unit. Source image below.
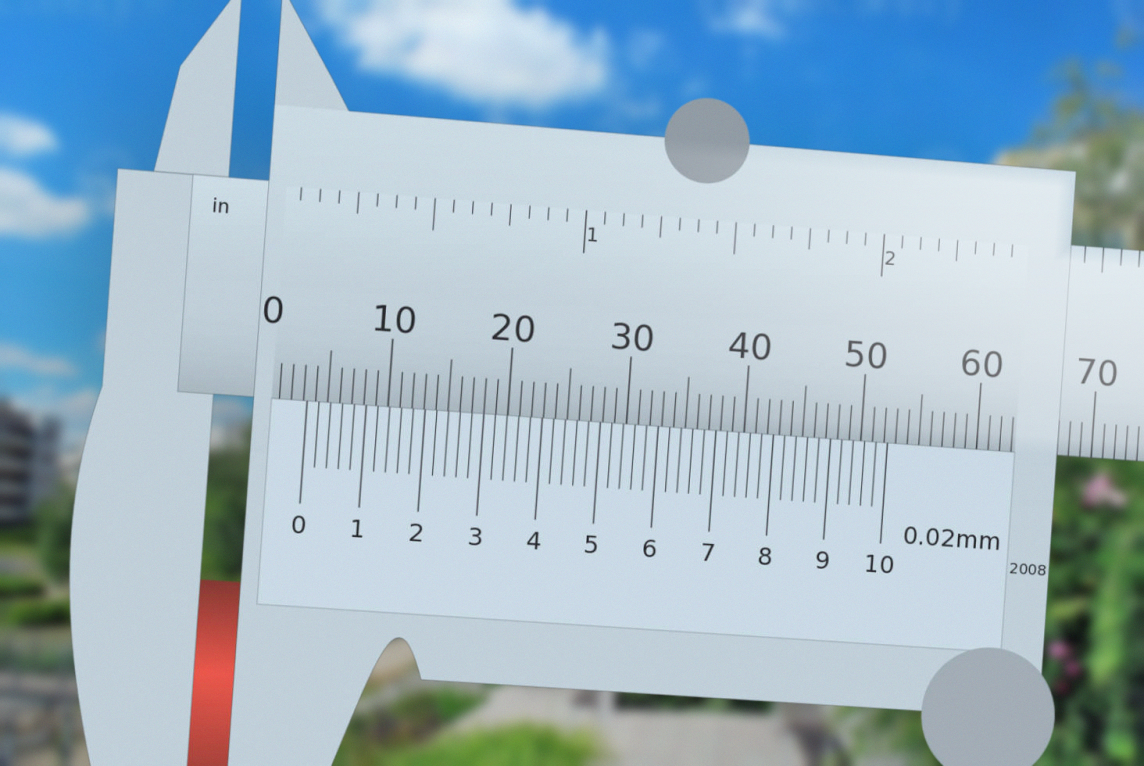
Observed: 3.3; mm
